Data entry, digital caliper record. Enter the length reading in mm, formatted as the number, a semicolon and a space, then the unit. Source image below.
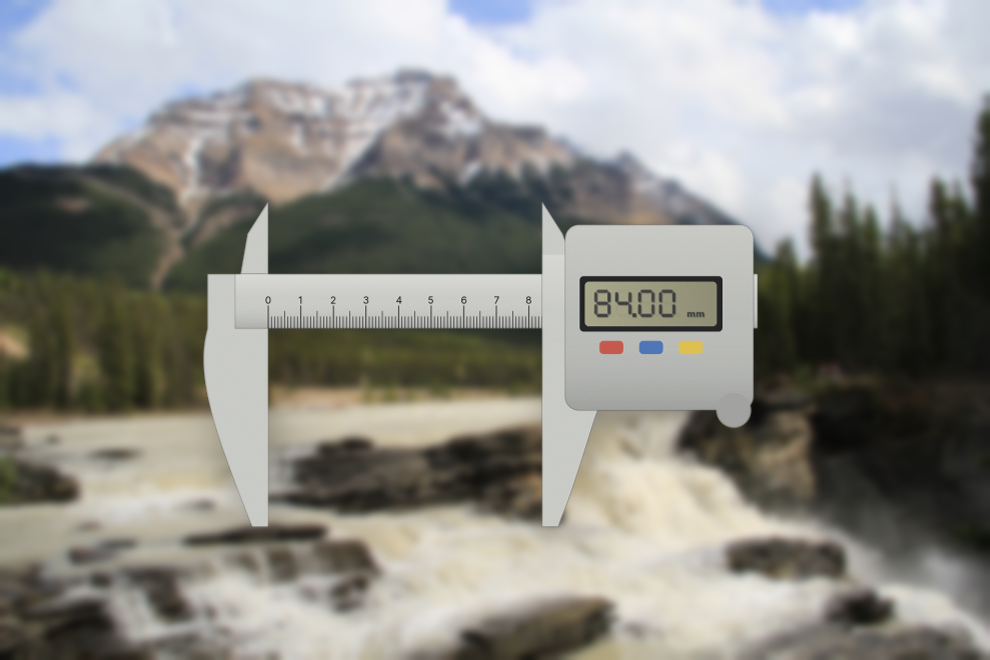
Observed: 84.00; mm
